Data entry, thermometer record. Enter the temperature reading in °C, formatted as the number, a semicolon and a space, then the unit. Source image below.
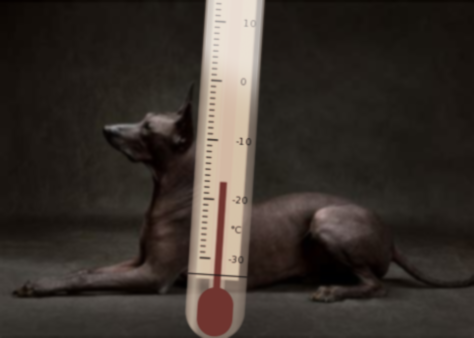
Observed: -17; °C
